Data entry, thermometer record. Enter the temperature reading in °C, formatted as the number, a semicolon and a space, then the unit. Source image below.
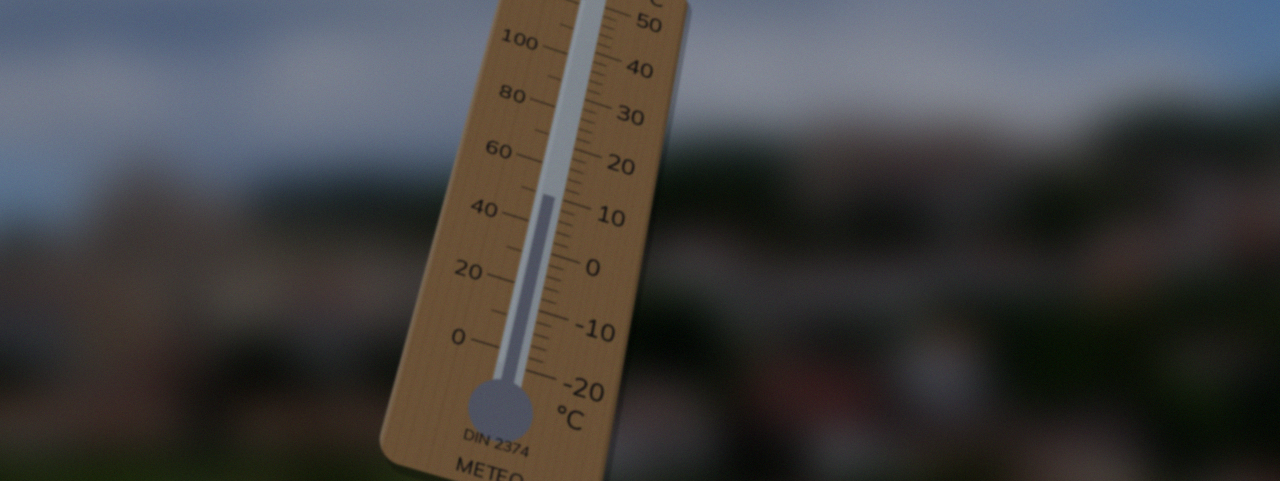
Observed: 10; °C
